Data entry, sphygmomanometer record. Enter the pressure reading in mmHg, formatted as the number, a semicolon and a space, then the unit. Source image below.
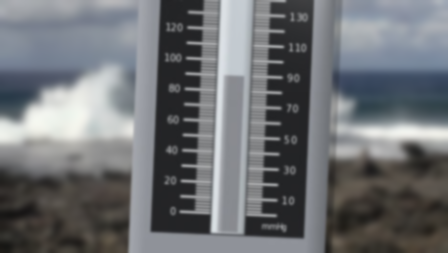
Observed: 90; mmHg
